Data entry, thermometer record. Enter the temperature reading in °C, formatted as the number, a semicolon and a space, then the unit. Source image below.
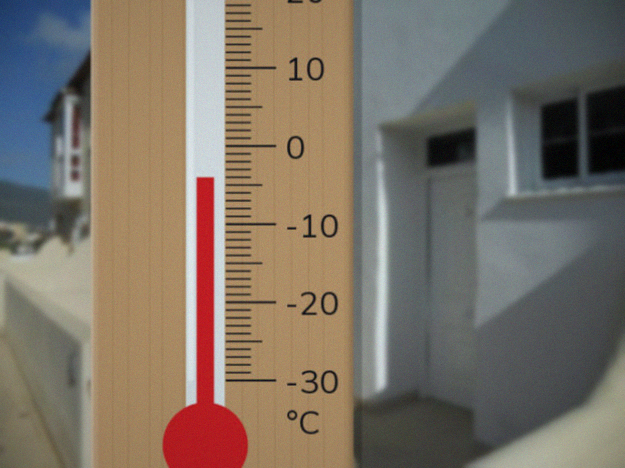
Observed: -4; °C
